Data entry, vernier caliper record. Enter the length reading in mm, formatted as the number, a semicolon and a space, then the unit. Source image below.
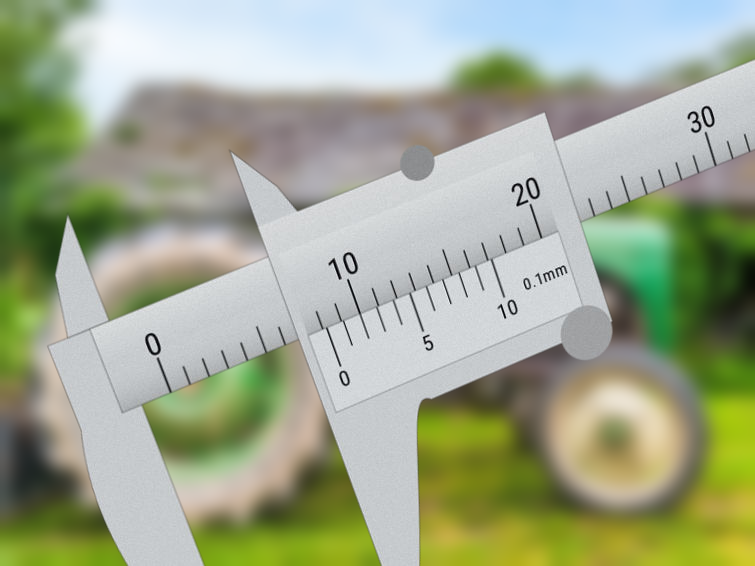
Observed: 8.2; mm
